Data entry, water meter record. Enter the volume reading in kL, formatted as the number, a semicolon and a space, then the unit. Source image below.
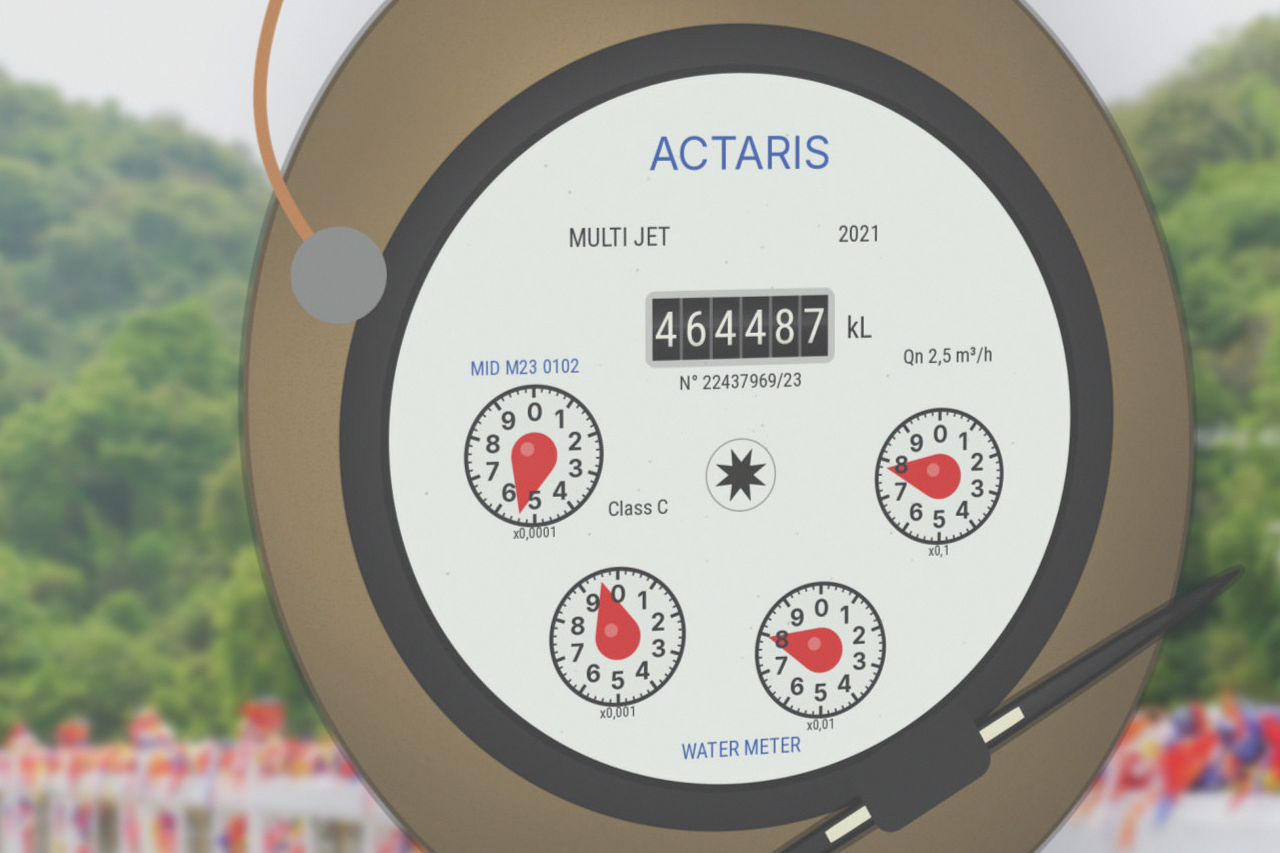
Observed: 464487.7795; kL
